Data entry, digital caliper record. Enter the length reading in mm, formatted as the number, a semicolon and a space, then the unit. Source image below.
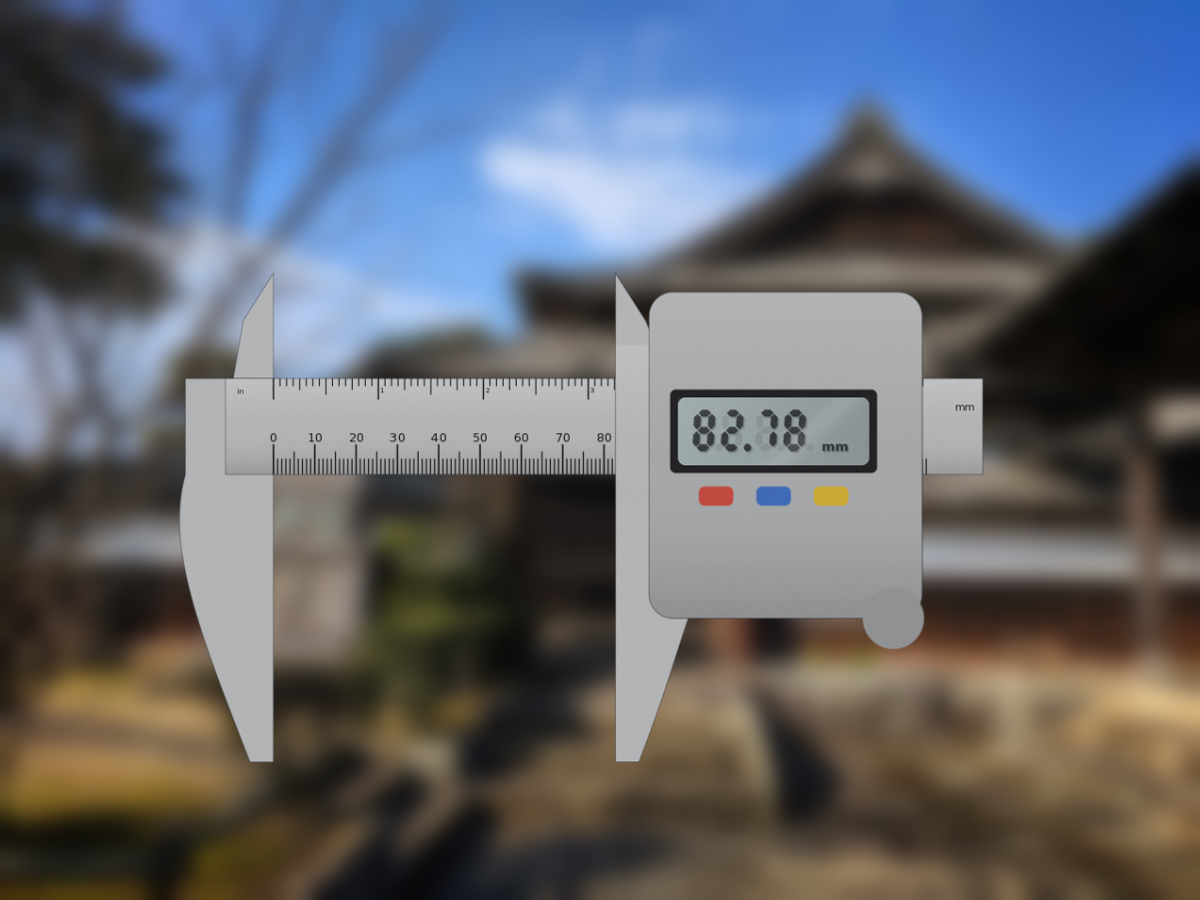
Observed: 82.78; mm
